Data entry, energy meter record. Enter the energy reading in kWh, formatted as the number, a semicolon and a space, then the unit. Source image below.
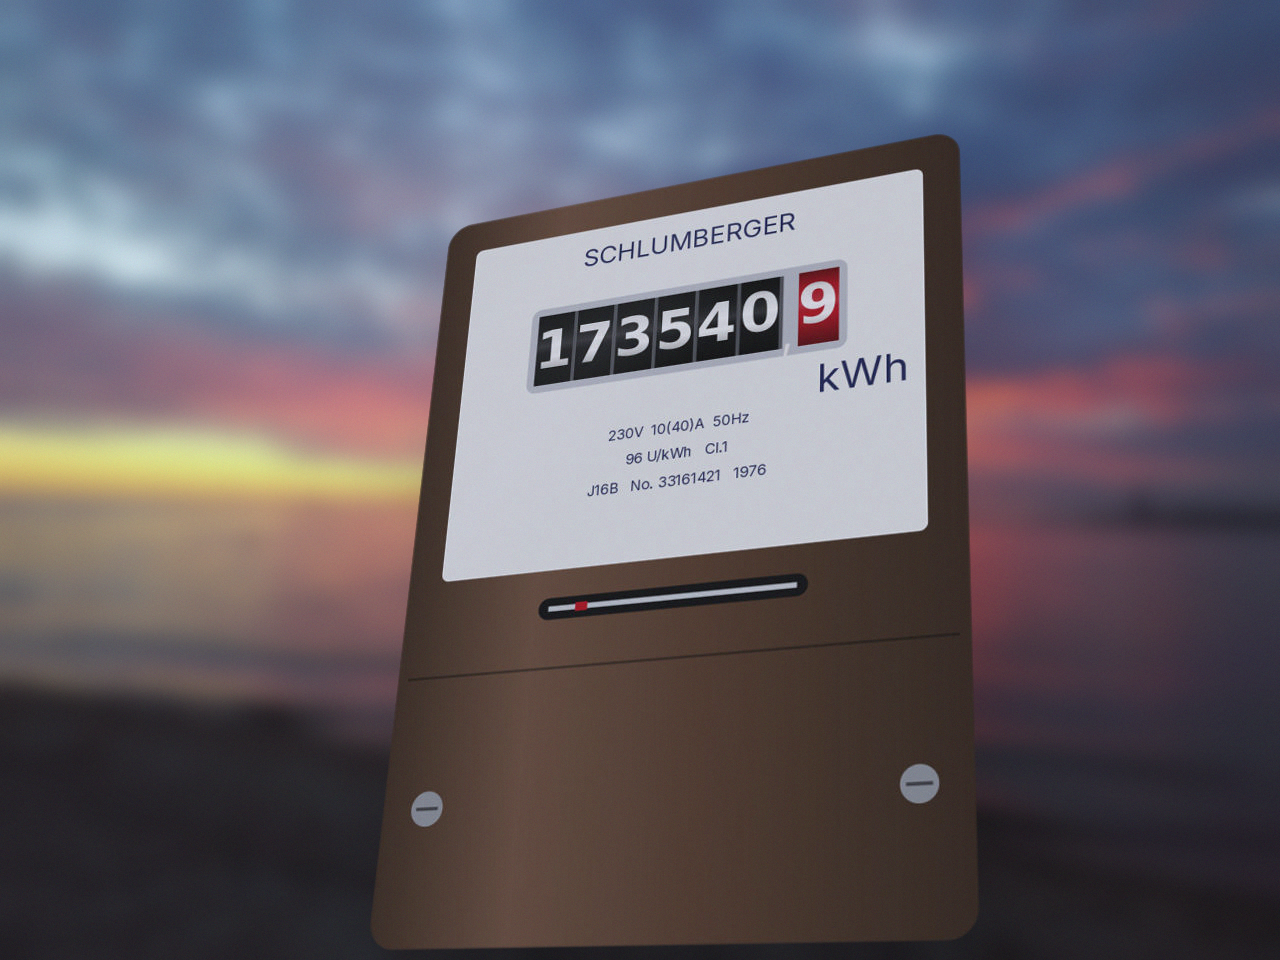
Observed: 173540.9; kWh
